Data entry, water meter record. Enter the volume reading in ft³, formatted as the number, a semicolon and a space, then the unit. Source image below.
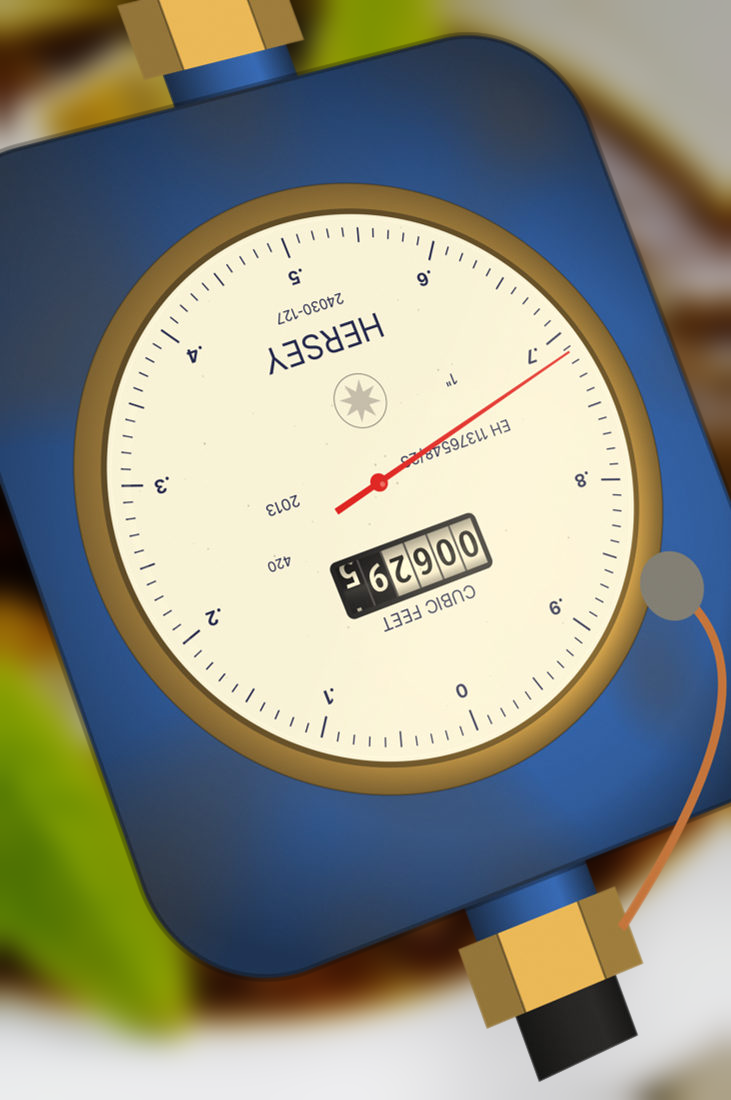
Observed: 6294.71; ft³
